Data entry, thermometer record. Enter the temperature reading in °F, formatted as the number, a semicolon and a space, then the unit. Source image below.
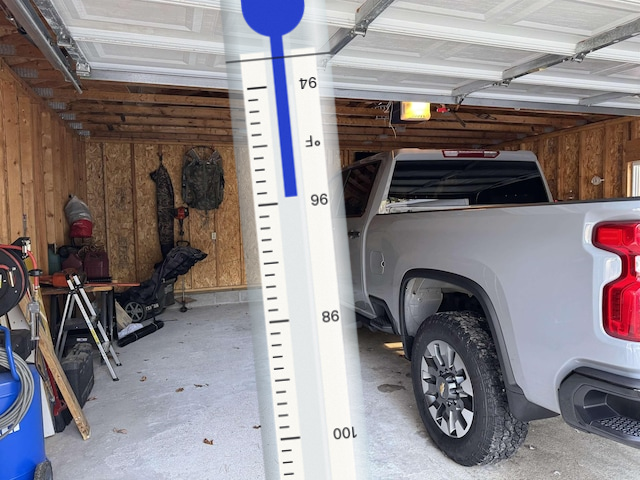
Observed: 95.9; °F
